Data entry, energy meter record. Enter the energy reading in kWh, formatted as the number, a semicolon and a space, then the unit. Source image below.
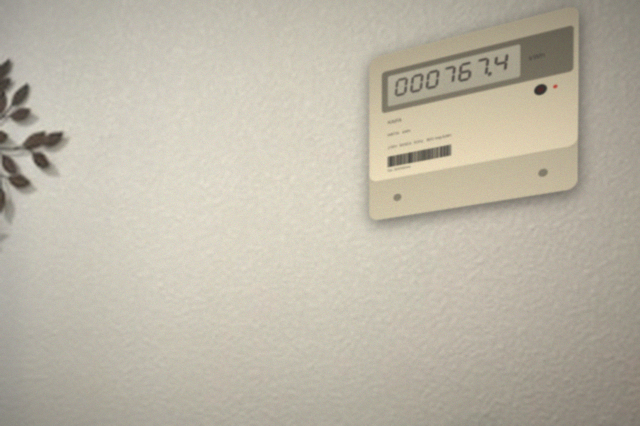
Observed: 767.4; kWh
